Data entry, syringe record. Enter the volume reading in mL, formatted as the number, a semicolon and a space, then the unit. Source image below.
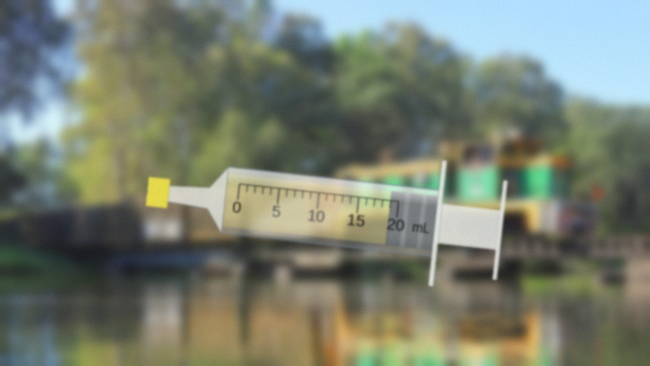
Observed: 19; mL
